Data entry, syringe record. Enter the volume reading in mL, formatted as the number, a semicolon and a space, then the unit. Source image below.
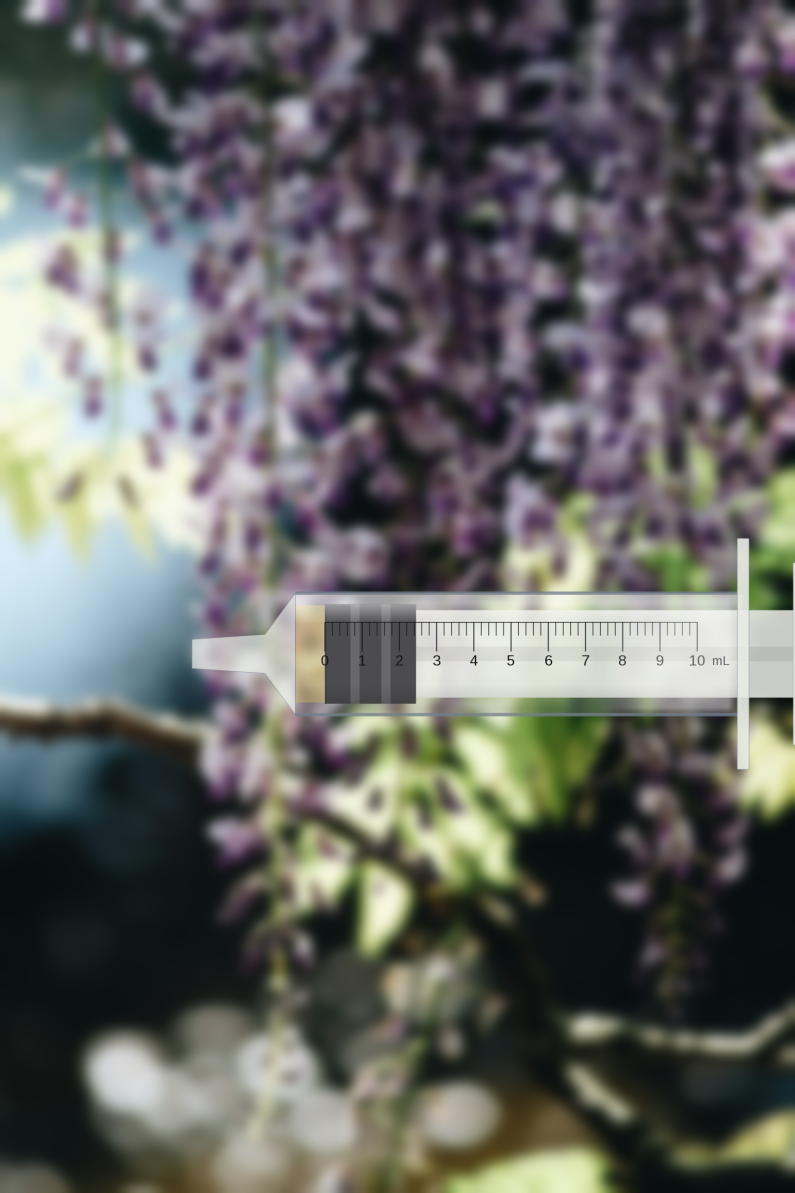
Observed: 0; mL
